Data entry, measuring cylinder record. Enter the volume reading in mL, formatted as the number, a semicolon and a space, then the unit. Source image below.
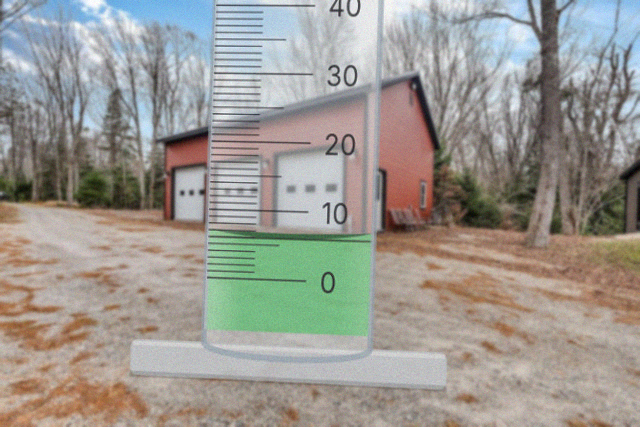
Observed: 6; mL
